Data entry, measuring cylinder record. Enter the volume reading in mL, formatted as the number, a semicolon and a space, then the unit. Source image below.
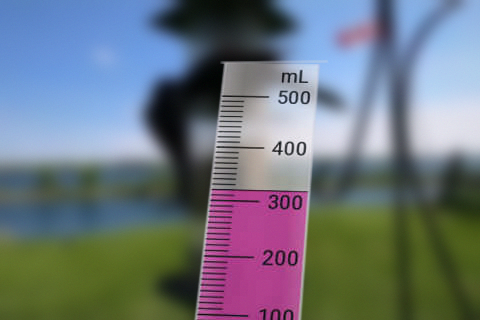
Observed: 320; mL
